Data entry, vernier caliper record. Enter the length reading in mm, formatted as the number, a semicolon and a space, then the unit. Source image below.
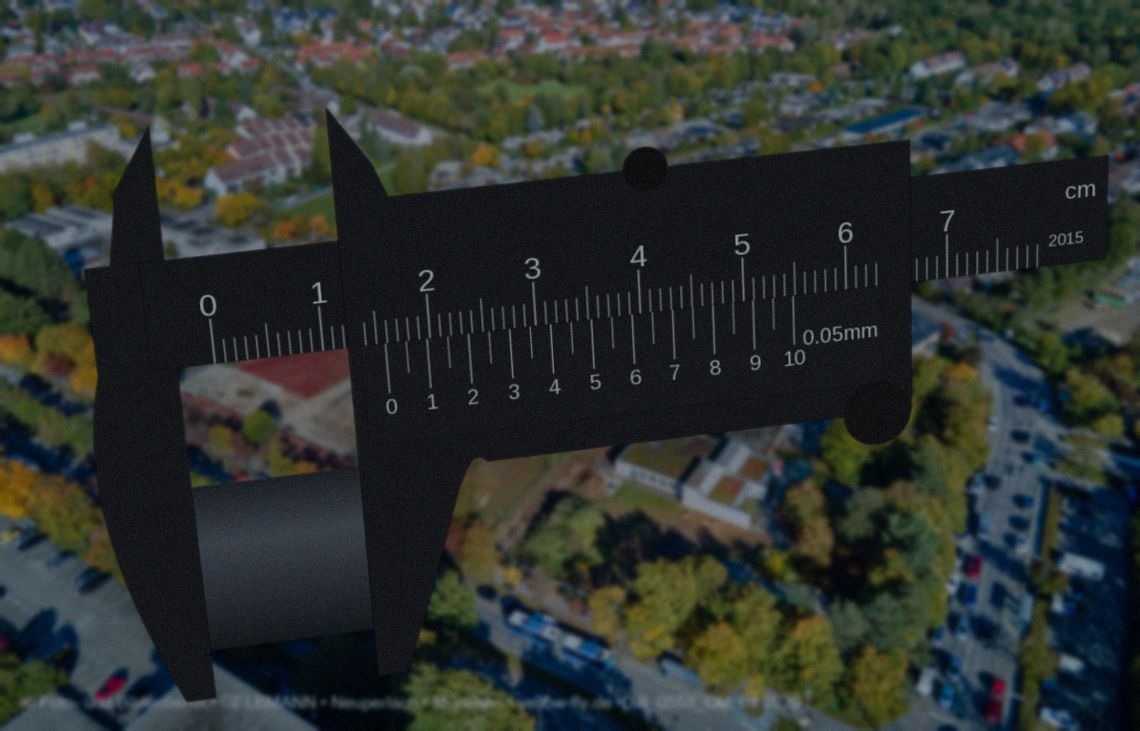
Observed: 15.8; mm
